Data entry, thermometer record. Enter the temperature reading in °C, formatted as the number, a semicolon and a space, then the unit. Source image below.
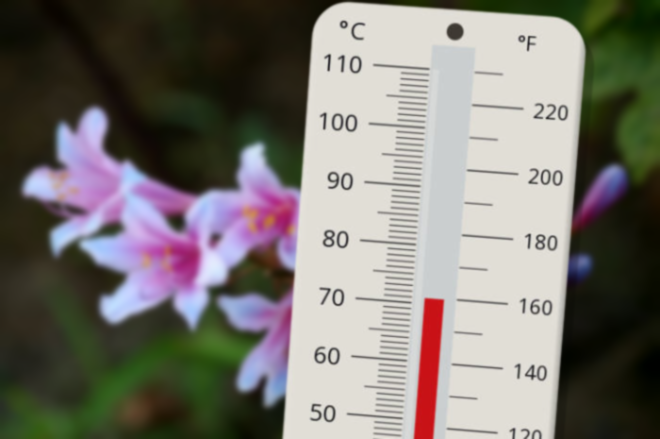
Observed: 71; °C
